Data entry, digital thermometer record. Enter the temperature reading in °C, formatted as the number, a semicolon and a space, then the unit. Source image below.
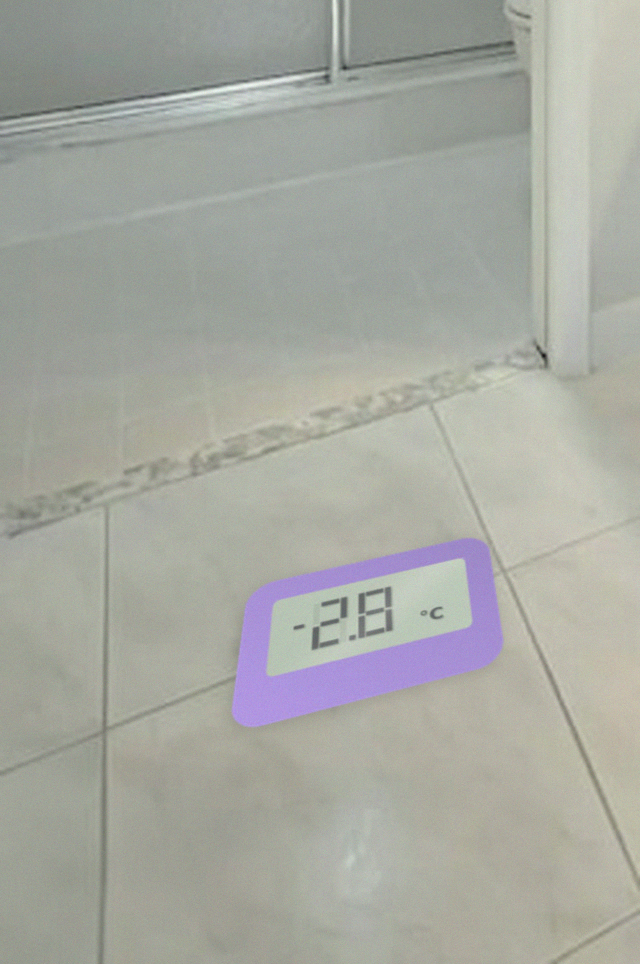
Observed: -2.8; °C
